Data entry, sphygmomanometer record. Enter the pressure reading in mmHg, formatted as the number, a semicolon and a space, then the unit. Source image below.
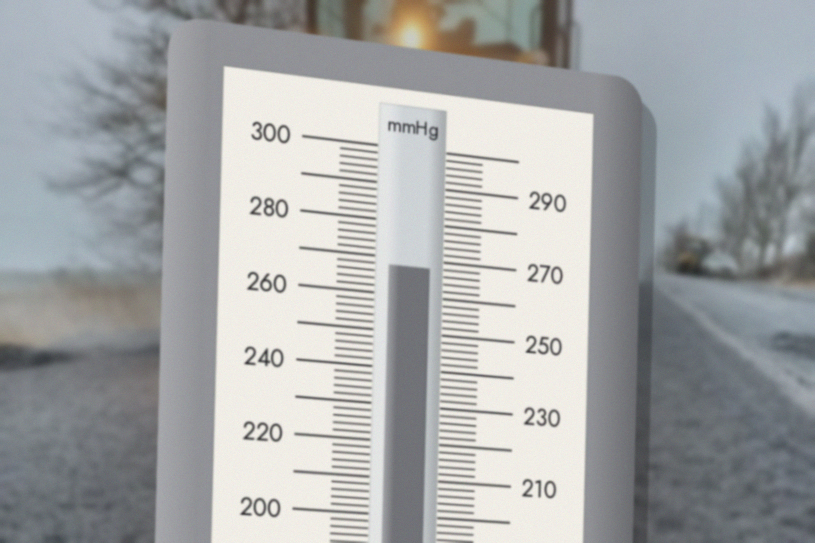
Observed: 268; mmHg
